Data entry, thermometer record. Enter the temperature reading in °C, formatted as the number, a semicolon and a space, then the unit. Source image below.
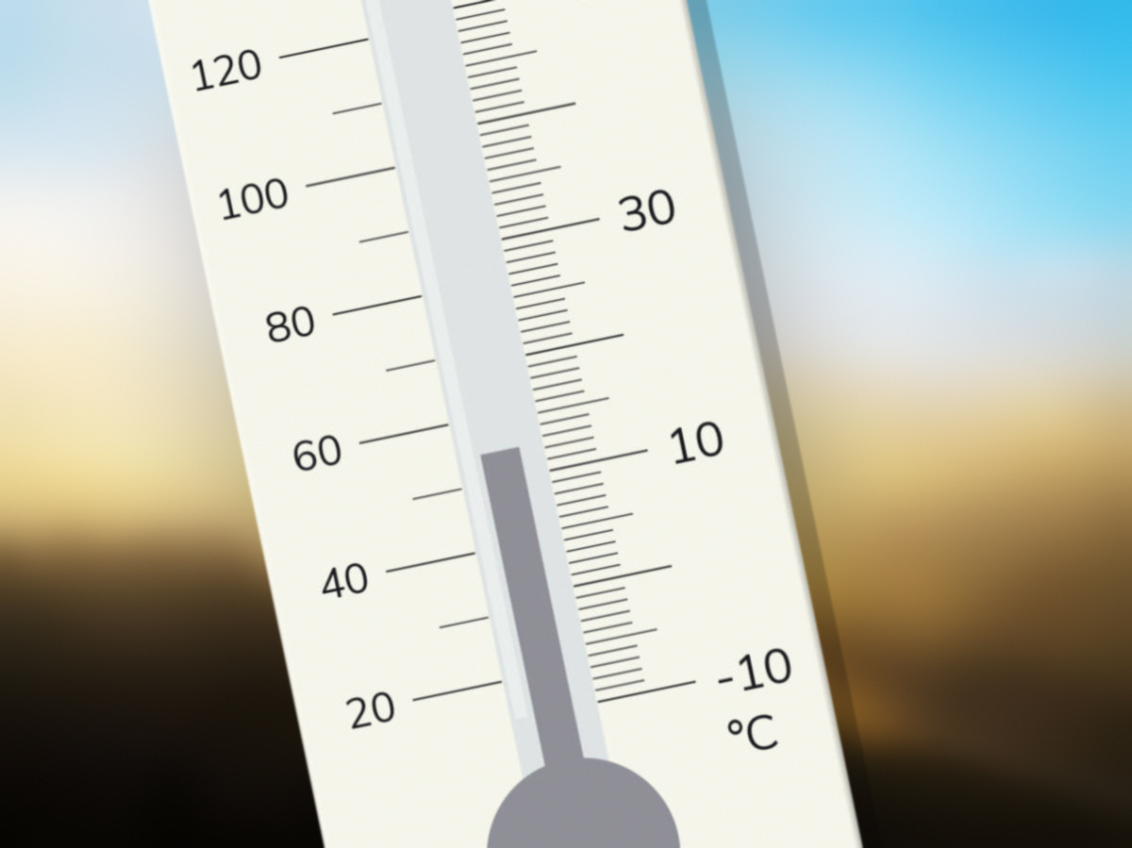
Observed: 12.5; °C
